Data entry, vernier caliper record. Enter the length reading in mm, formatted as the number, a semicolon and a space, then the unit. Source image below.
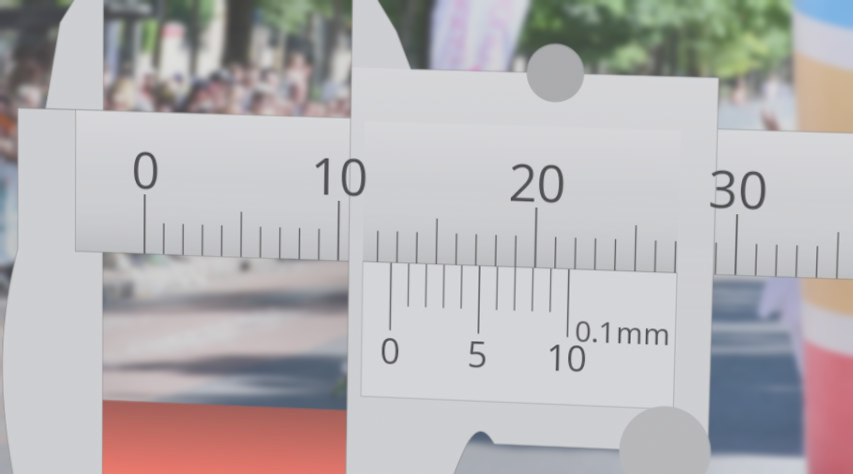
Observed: 12.7; mm
